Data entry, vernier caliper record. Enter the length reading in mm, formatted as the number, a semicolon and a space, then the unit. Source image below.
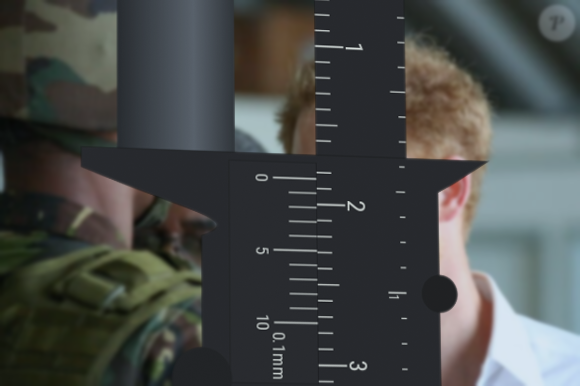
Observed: 18.4; mm
